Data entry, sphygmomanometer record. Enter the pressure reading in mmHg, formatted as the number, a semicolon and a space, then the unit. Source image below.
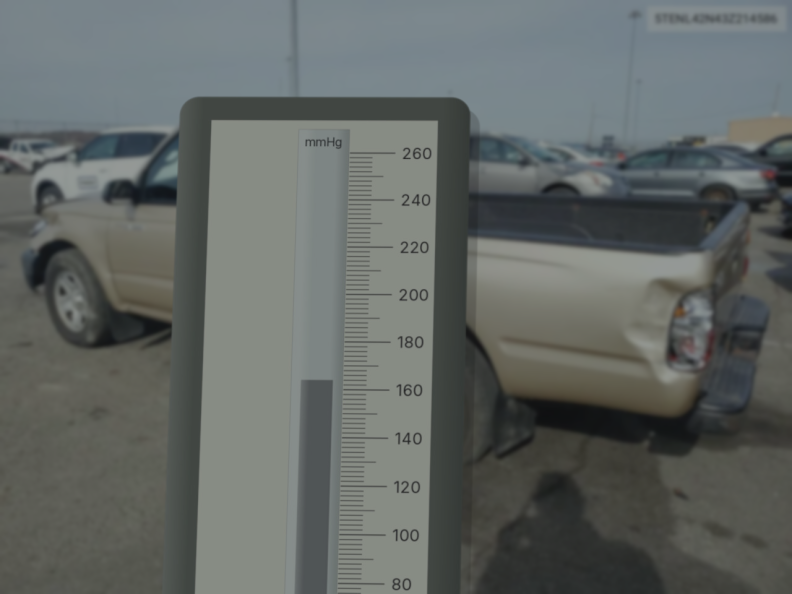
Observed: 164; mmHg
